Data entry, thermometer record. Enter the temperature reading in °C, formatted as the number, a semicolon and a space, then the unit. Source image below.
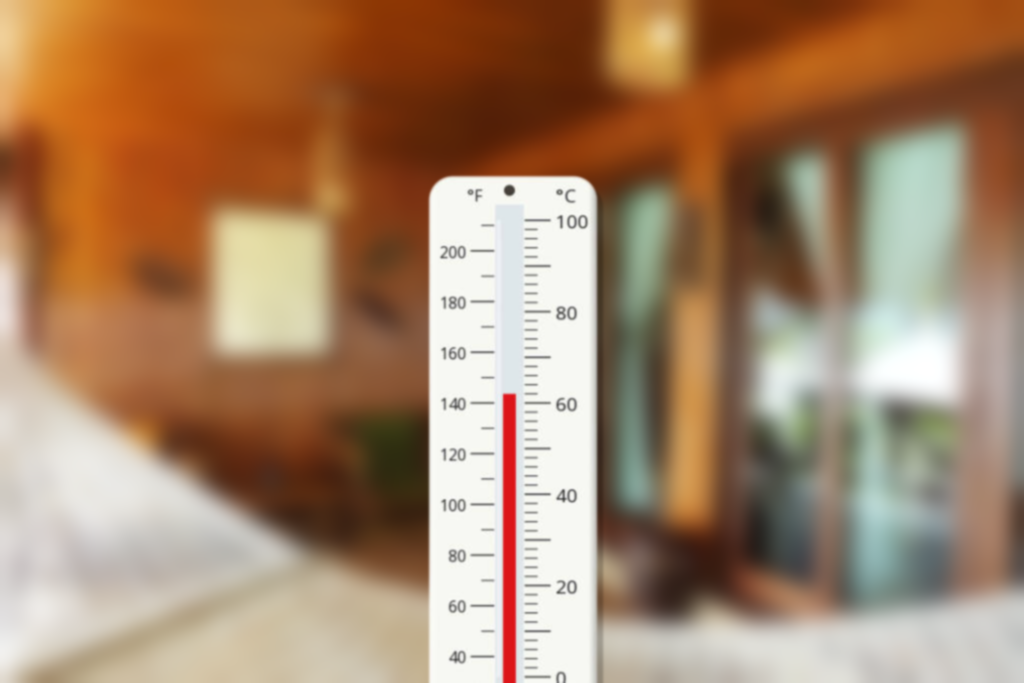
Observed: 62; °C
